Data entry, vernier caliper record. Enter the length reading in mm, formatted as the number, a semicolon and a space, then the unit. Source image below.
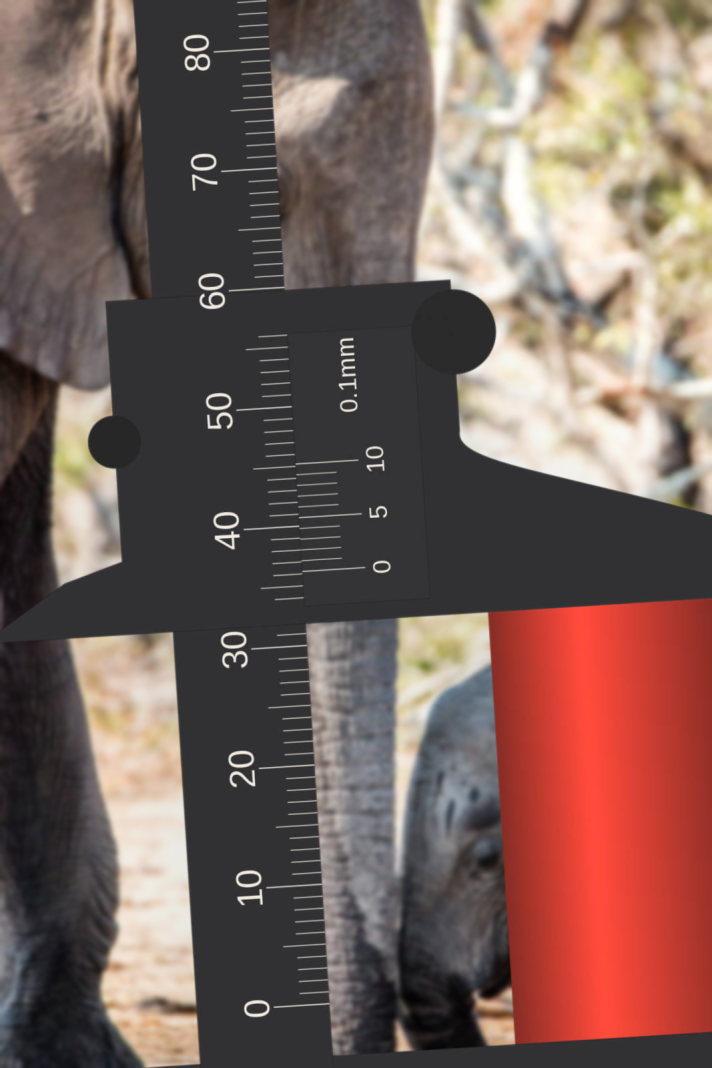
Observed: 36.2; mm
